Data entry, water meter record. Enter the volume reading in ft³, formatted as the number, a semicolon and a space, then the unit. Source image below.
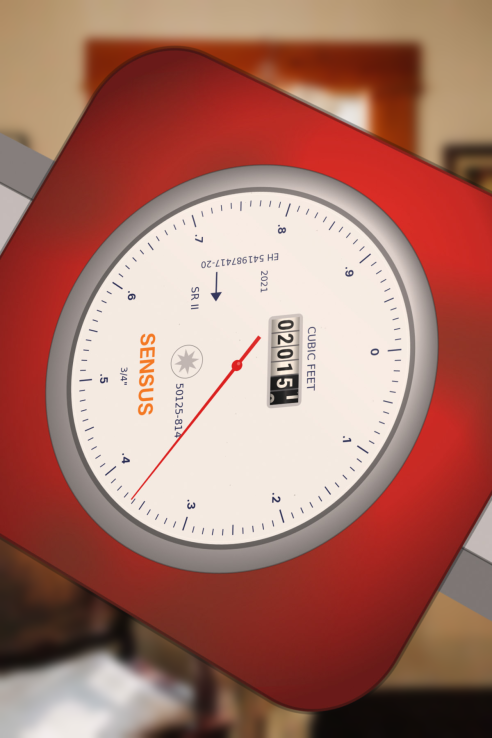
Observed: 20151.36; ft³
